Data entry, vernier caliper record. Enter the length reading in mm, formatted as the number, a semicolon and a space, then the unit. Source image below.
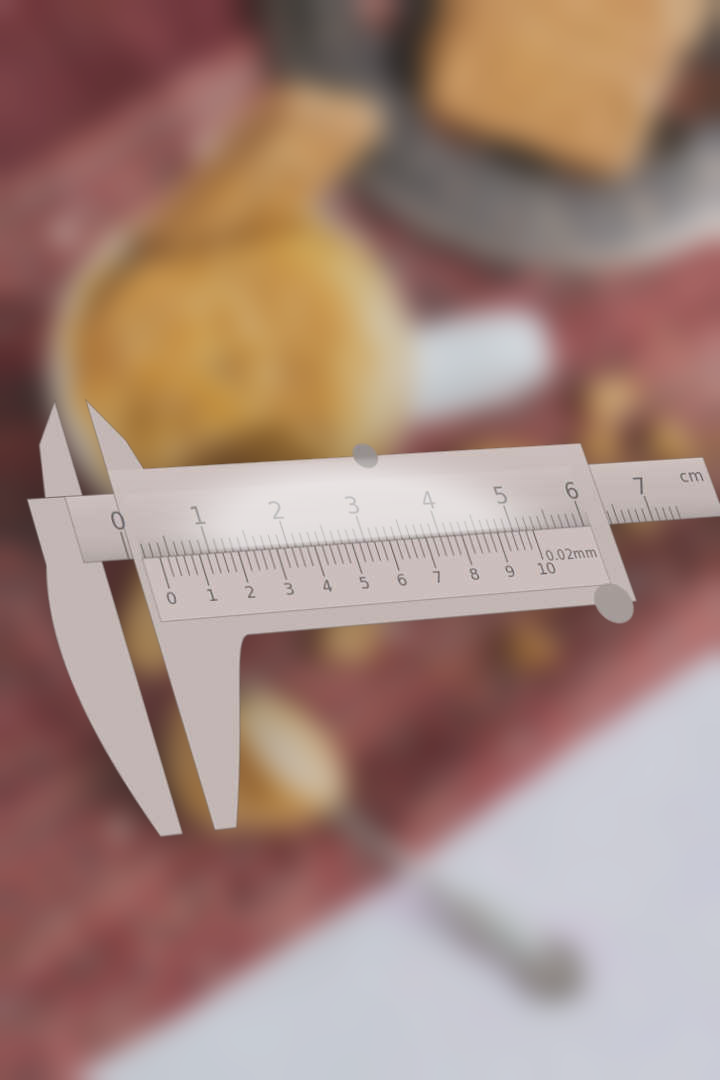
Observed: 3.8; mm
